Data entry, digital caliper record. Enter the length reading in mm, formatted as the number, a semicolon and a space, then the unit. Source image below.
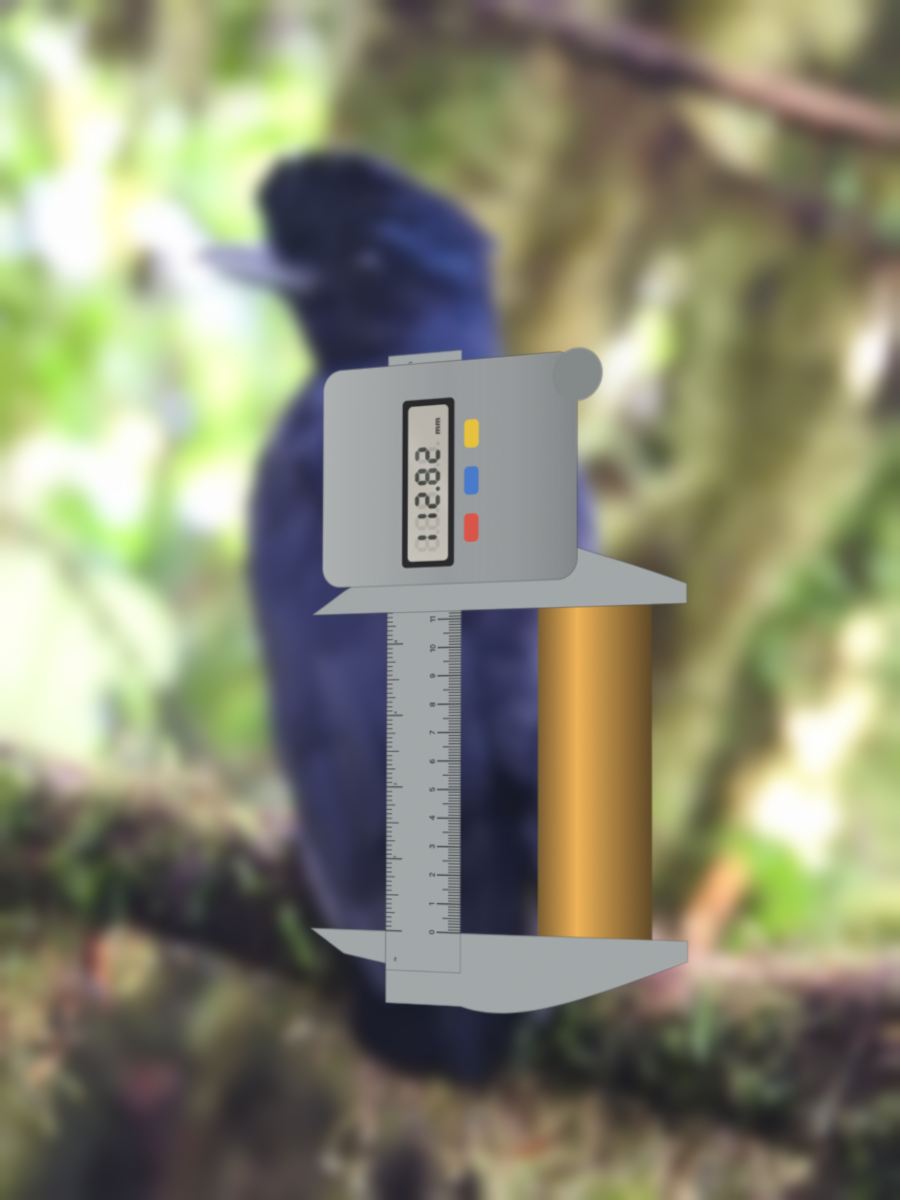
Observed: 112.82; mm
